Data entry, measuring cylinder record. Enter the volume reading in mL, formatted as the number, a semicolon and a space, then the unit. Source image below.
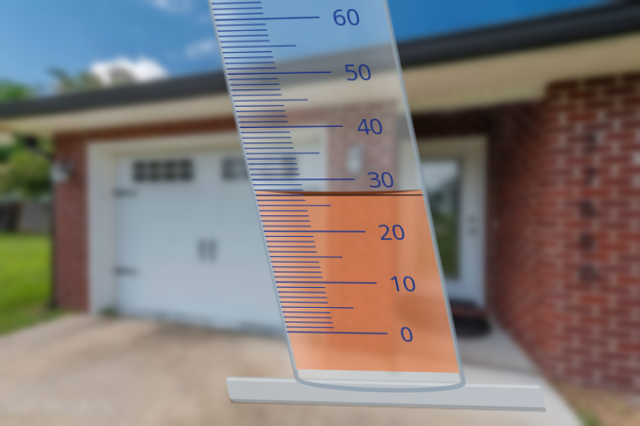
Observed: 27; mL
